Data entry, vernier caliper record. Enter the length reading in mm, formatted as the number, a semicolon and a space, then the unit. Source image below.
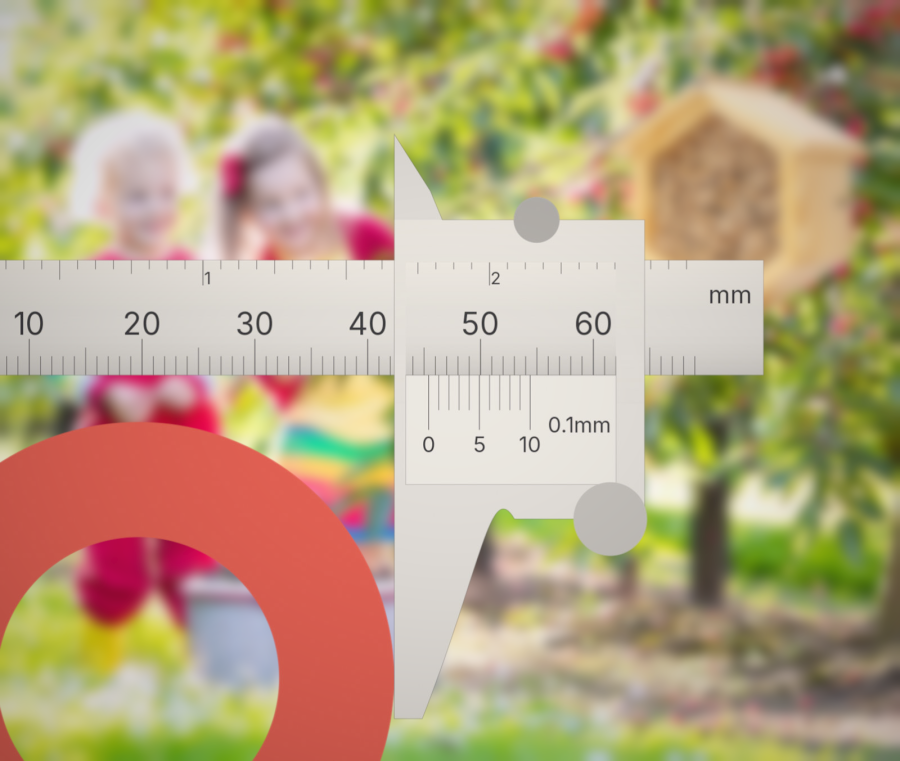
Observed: 45.4; mm
